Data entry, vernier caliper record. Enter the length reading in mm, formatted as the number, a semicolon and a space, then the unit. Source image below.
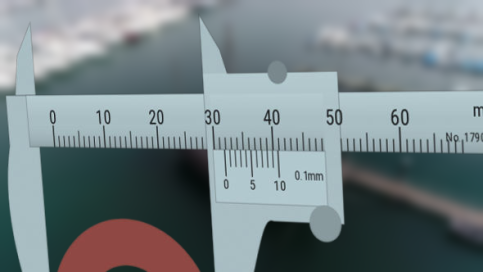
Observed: 31.8; mm
